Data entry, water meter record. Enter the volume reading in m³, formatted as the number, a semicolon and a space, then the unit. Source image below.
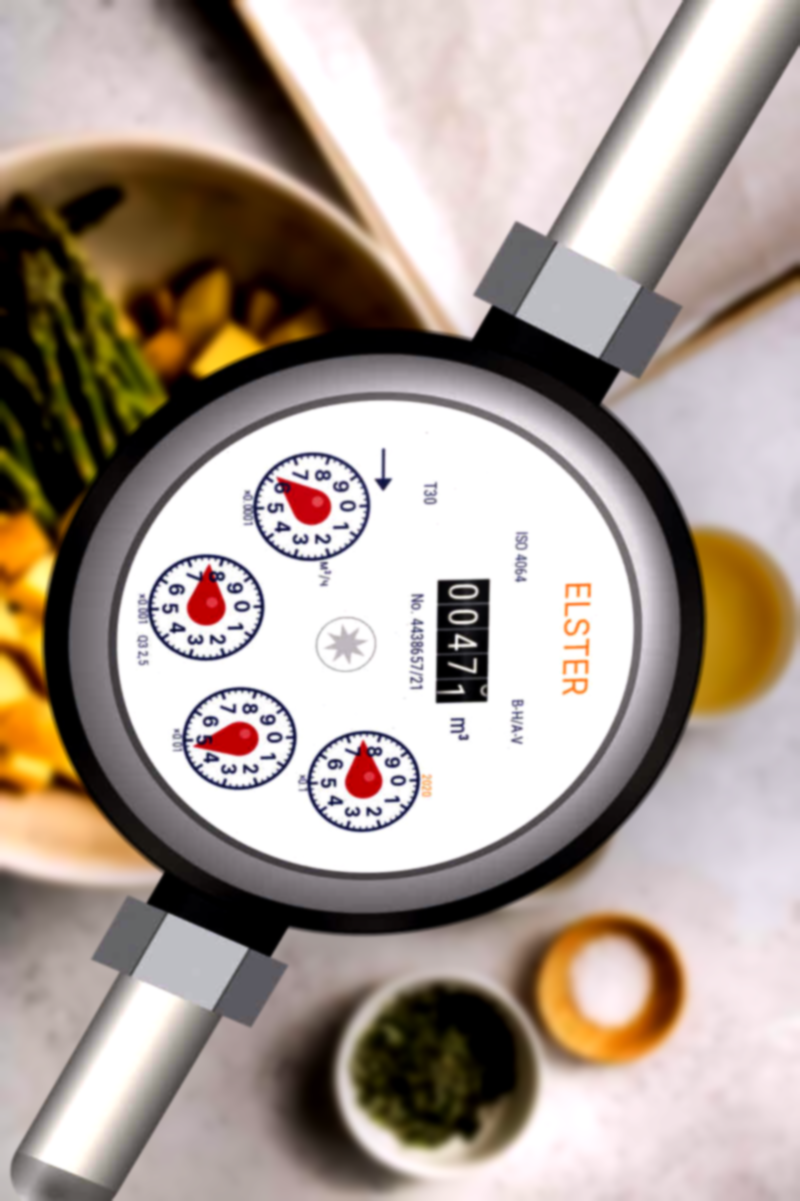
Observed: 470.7476; m³
